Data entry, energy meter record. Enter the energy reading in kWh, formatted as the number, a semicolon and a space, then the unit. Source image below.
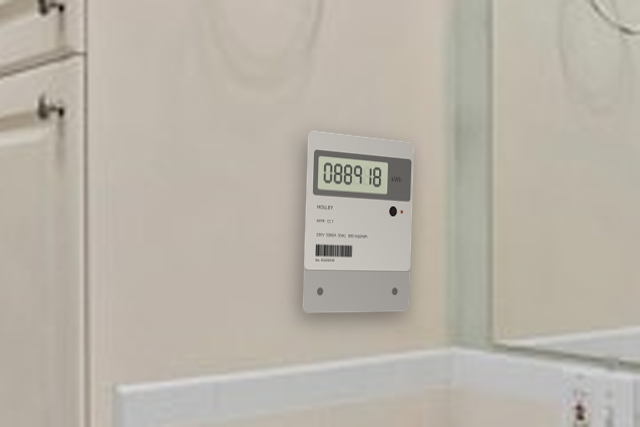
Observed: 88918; kWh
